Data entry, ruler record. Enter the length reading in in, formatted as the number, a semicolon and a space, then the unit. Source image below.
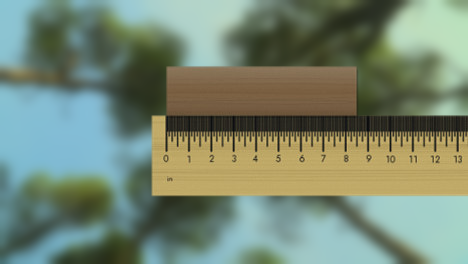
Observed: 8.5; in
